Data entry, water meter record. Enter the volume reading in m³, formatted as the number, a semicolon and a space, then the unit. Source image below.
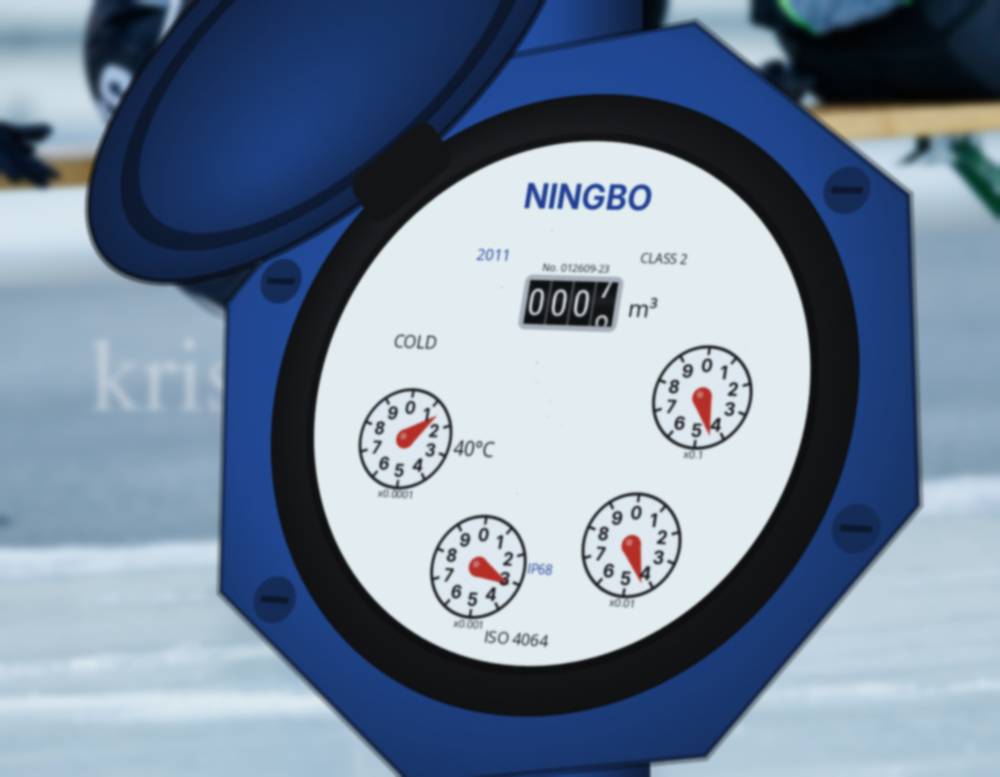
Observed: 7.4431; m³
